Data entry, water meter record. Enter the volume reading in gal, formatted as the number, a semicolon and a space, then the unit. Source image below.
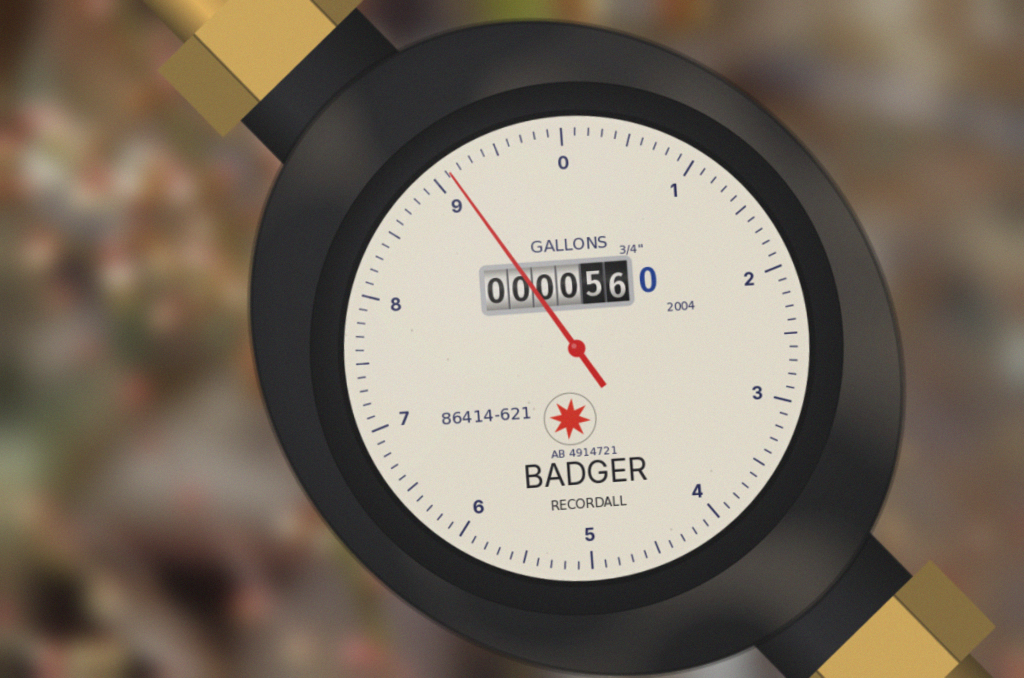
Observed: 559.1; gal
